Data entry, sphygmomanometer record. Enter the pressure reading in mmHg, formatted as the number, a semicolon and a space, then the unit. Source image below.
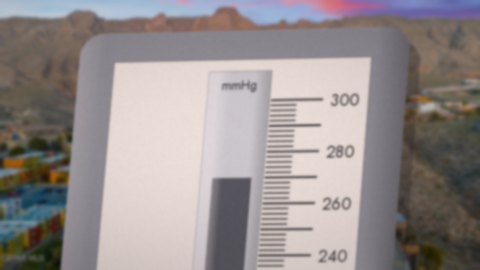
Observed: 270; mmHg
